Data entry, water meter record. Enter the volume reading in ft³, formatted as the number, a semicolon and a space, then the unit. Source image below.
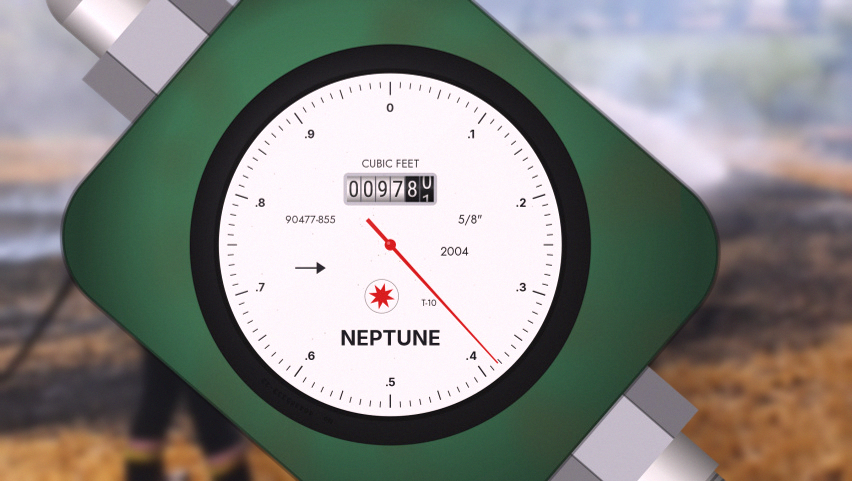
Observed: 9780.38; ft³
